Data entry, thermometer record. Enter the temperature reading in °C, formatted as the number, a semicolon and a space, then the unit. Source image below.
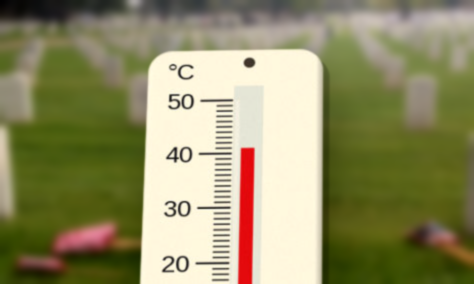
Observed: 41; °C
